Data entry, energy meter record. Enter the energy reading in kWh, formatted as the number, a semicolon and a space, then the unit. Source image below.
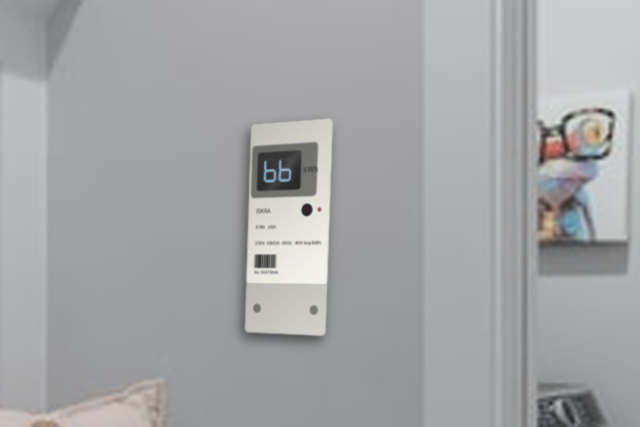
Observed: 66; kWh
